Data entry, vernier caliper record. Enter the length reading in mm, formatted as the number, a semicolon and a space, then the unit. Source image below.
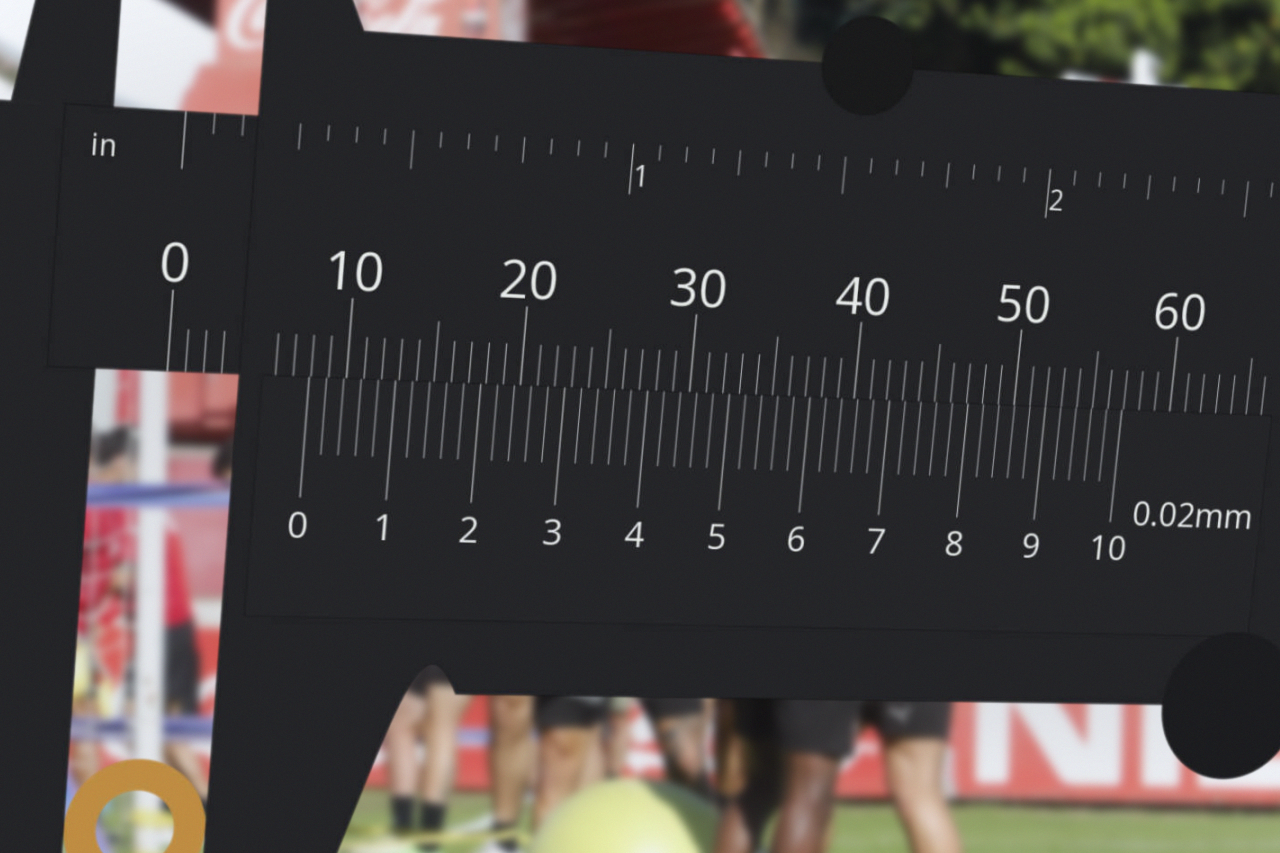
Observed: 7.9; mm
